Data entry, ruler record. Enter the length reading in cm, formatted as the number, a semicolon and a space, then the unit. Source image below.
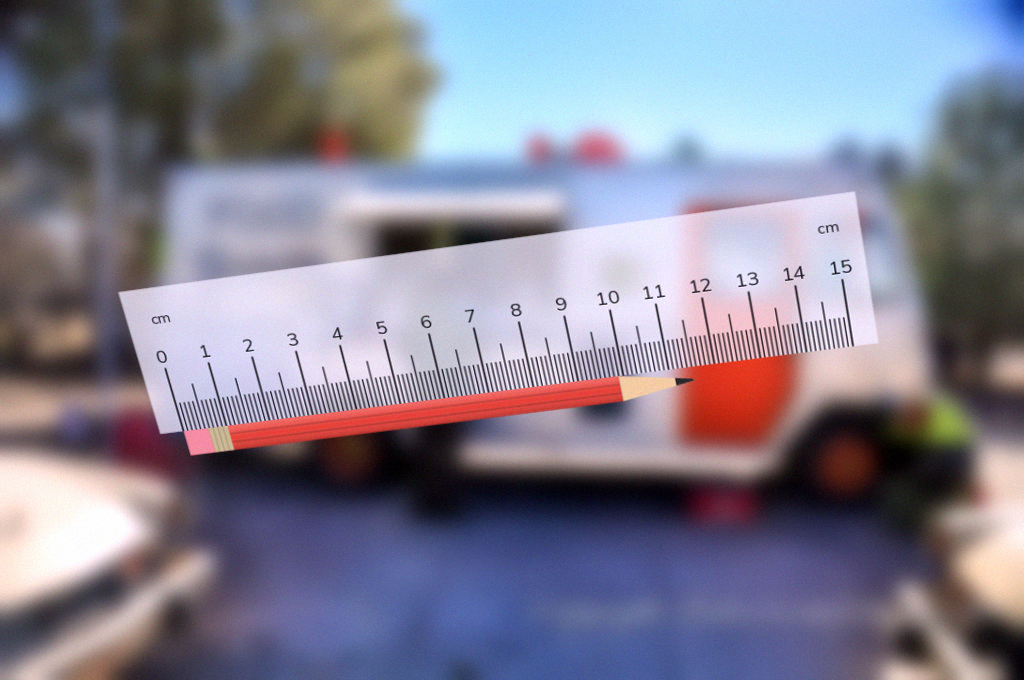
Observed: 11.5; cm
